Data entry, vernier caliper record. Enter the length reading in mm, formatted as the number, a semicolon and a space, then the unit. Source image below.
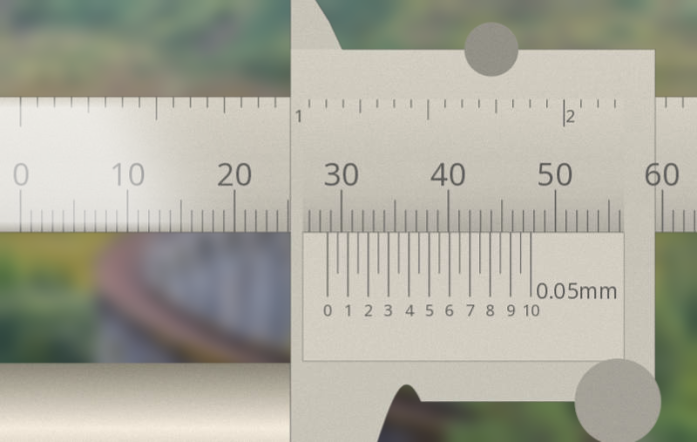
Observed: 28.7; mm
